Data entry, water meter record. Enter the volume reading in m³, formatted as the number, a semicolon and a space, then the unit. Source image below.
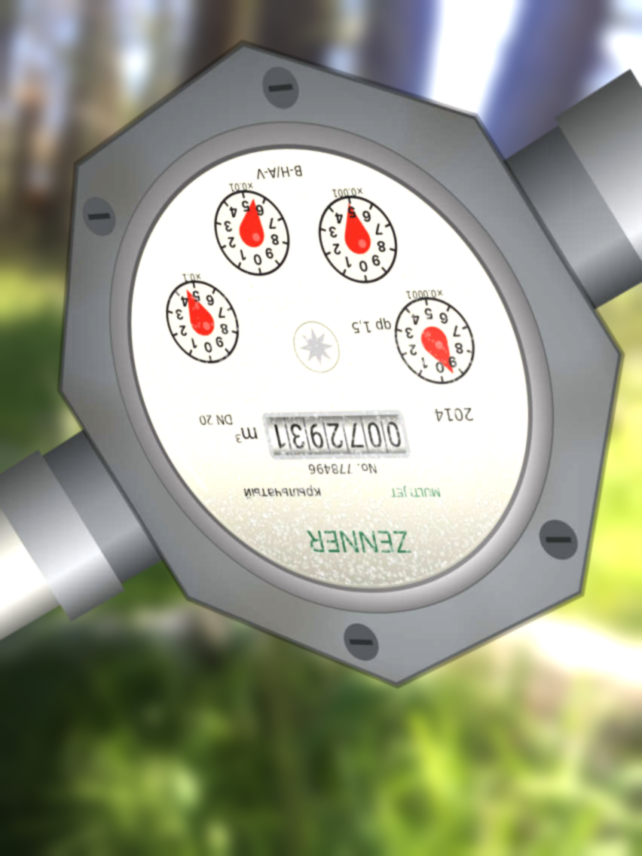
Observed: 72931.4549; m³
